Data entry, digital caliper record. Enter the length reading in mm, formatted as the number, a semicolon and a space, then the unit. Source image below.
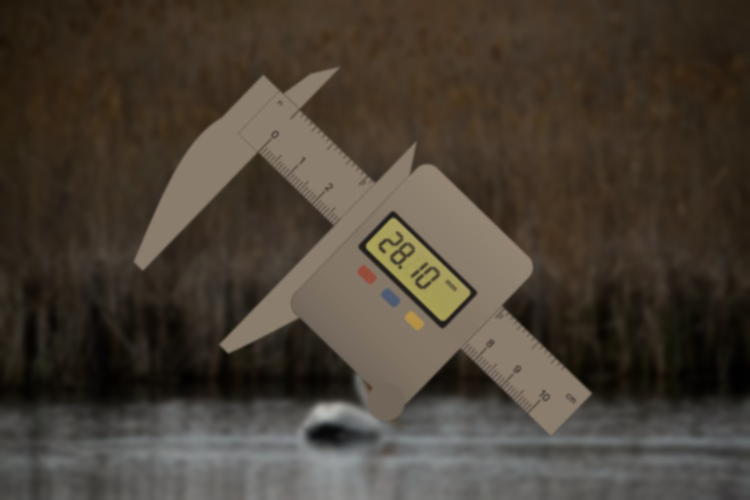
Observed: 28.10; mm
